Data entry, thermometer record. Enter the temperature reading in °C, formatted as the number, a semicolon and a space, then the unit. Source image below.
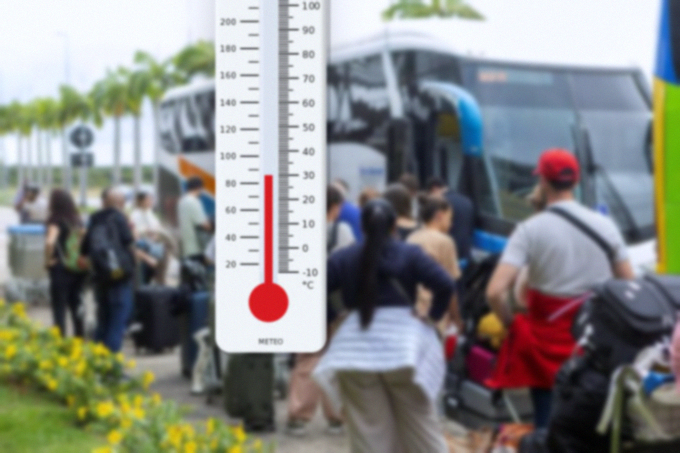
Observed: 30; °C
